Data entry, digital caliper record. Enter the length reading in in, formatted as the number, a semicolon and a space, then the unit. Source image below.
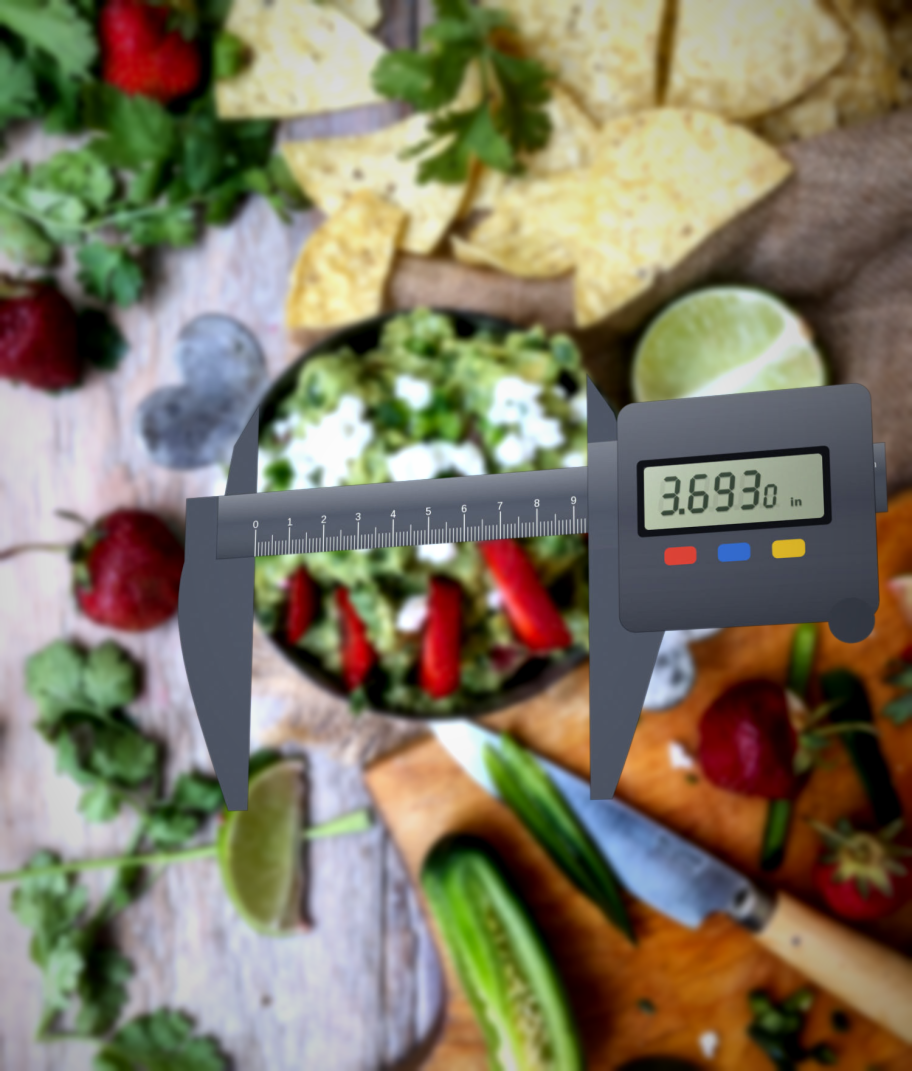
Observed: 3.6930; in
